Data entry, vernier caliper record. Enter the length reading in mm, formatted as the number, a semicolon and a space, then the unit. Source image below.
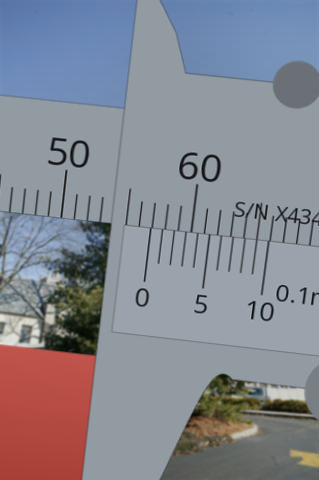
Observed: 56.9; mm
